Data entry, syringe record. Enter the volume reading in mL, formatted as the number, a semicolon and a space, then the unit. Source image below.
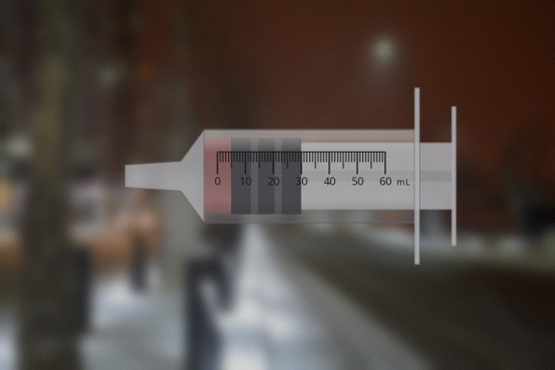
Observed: 5; mL
